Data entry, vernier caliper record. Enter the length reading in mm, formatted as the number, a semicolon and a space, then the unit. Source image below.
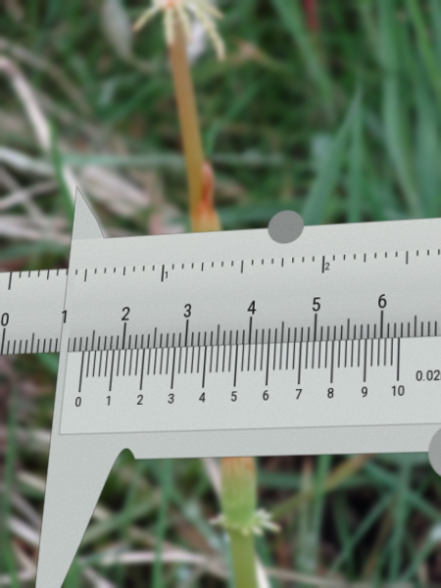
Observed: 13.6; mm
